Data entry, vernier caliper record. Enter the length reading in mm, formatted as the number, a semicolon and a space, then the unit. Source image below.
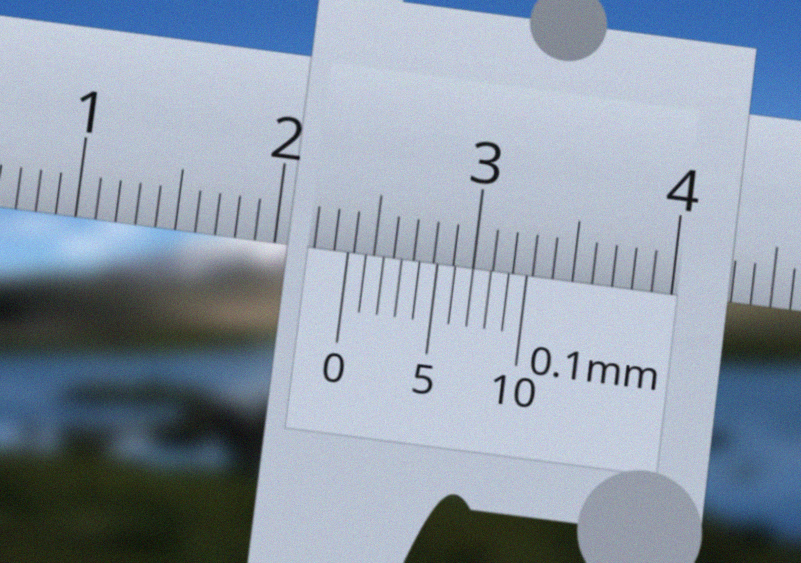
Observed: 23.7; mm
